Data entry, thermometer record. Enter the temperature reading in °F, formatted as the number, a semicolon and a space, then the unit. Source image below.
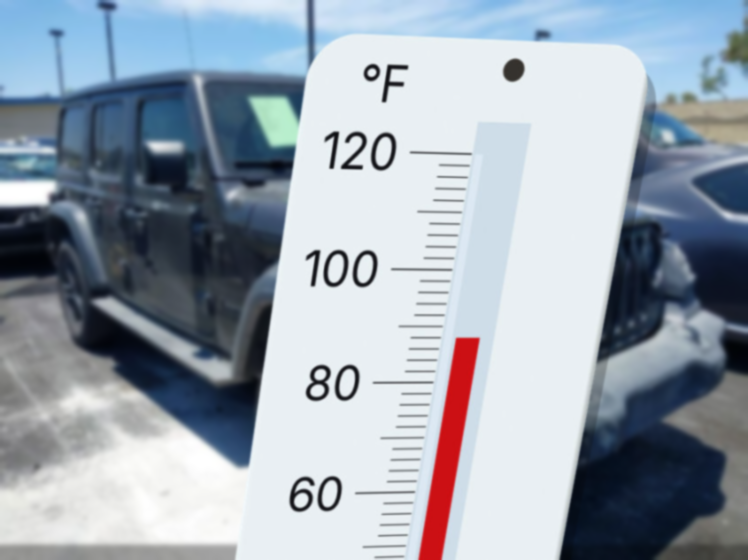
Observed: 88; °F
